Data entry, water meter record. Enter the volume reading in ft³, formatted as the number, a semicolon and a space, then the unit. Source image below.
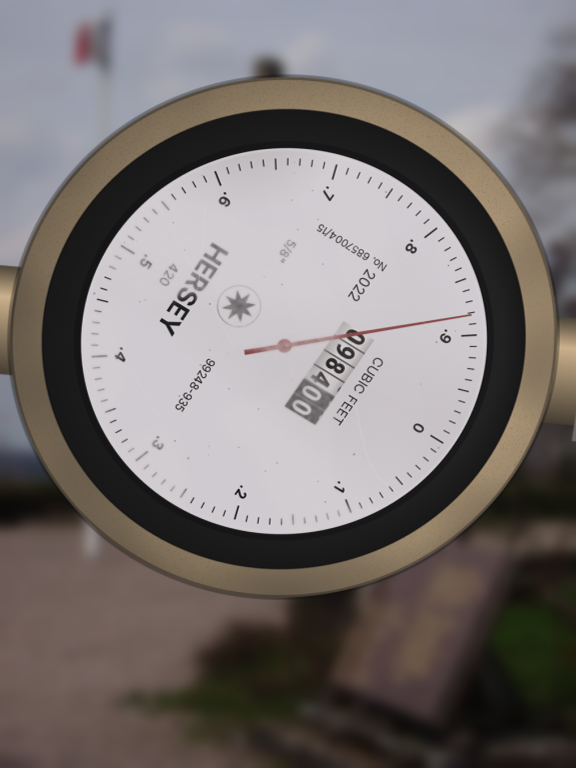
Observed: 98399.88; ft³
